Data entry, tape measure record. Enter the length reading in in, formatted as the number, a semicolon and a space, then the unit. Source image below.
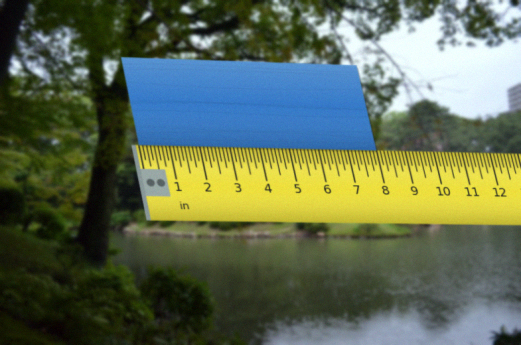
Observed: 8; in
